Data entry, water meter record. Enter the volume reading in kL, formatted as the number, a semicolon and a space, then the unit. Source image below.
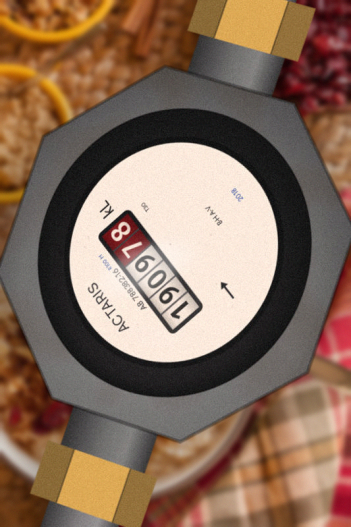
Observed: 1909.78; kL
